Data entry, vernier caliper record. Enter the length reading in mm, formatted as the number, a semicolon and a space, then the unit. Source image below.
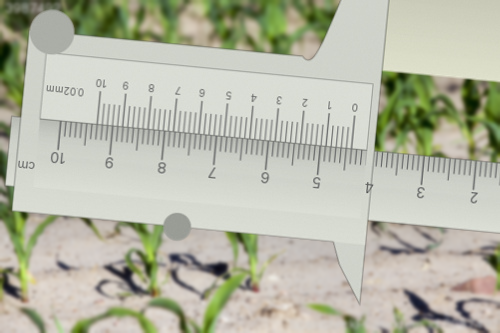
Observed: 44.0; mm
